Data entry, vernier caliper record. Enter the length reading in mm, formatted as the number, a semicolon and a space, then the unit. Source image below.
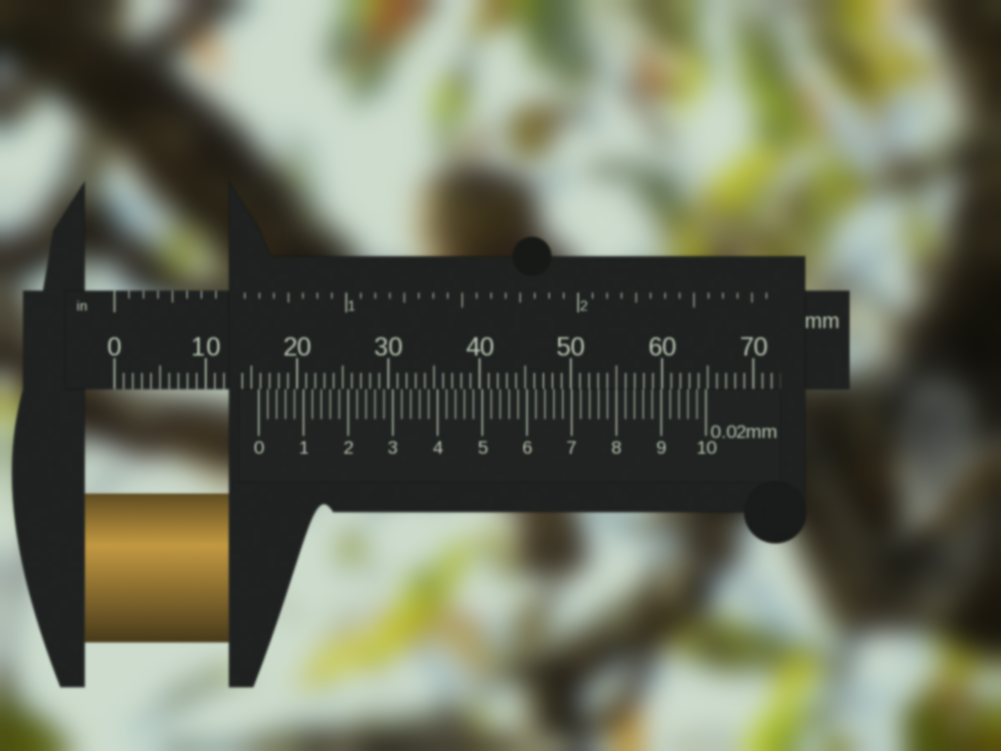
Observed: 15.8; mm
